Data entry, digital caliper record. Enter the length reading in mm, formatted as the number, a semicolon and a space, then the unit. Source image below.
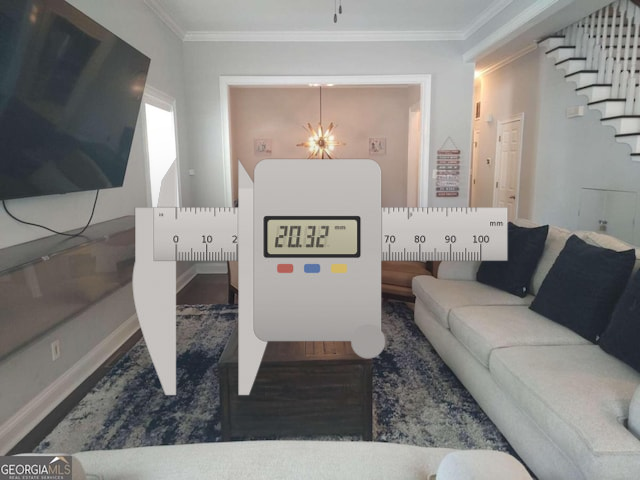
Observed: 20.32; mm
